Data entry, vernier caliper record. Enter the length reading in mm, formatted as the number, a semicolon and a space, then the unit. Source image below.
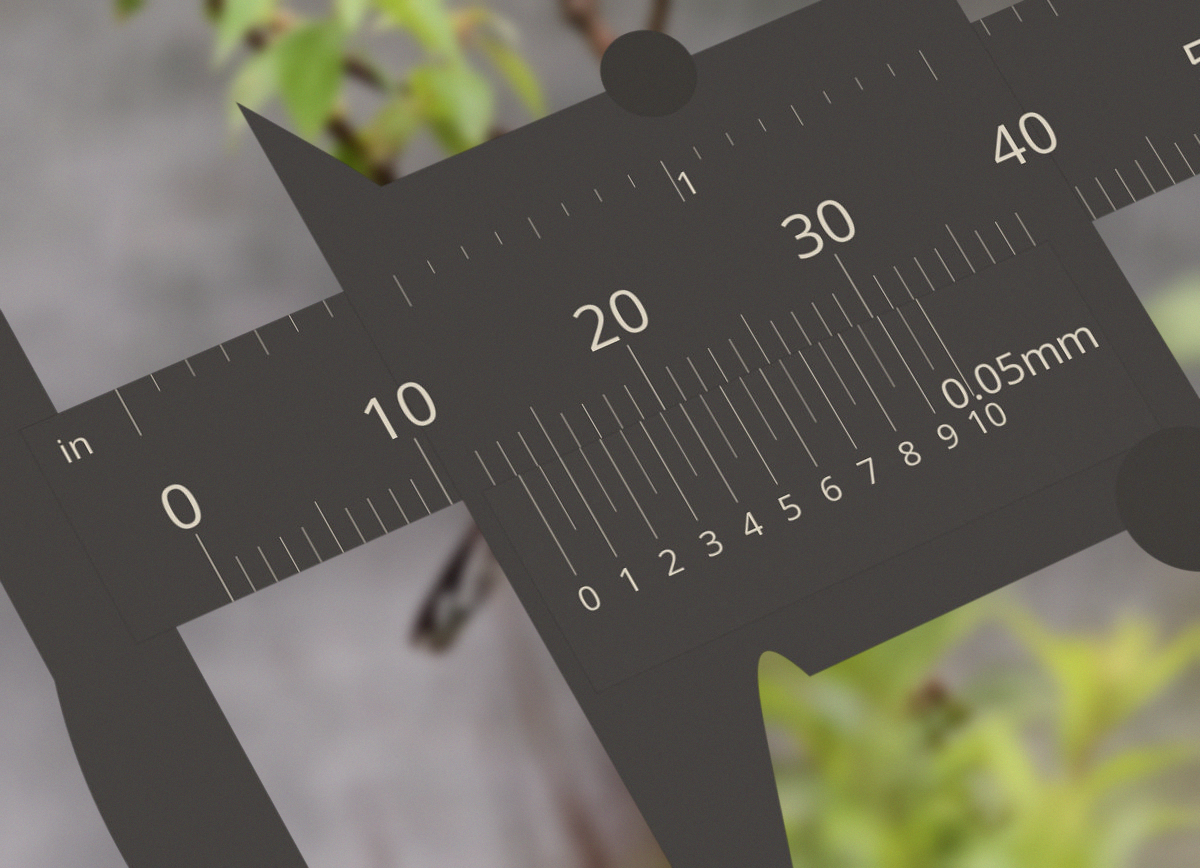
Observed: 13.1; mm
